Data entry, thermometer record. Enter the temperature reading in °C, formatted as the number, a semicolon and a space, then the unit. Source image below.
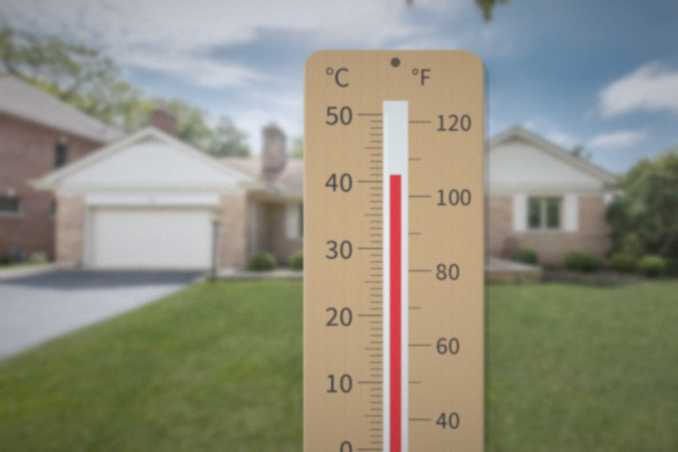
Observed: 41; °C
